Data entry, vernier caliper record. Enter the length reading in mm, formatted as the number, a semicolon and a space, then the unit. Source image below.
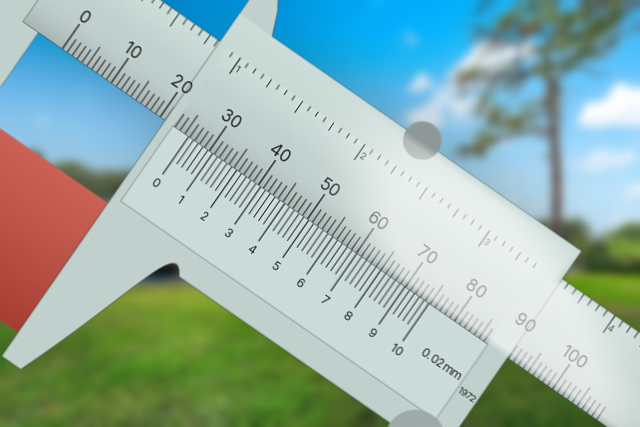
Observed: 25.8; mm
